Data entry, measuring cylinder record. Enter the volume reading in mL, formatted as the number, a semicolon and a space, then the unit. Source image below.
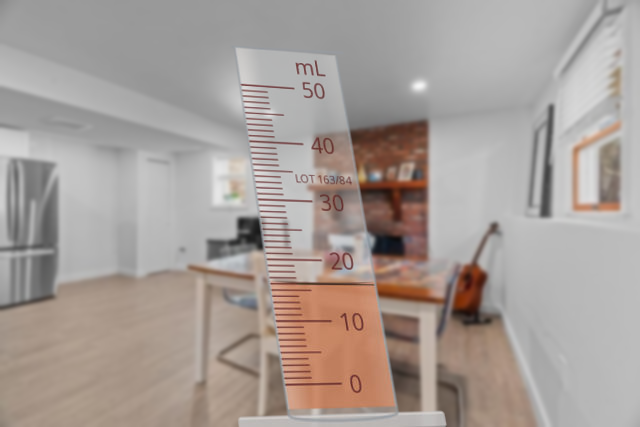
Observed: 16; mL
